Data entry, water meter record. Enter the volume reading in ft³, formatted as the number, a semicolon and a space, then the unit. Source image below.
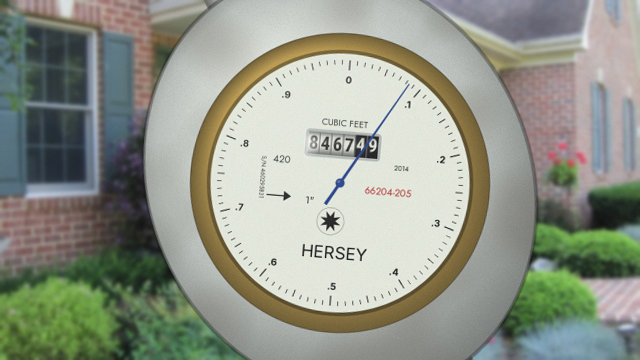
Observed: 846749.08; ft³
